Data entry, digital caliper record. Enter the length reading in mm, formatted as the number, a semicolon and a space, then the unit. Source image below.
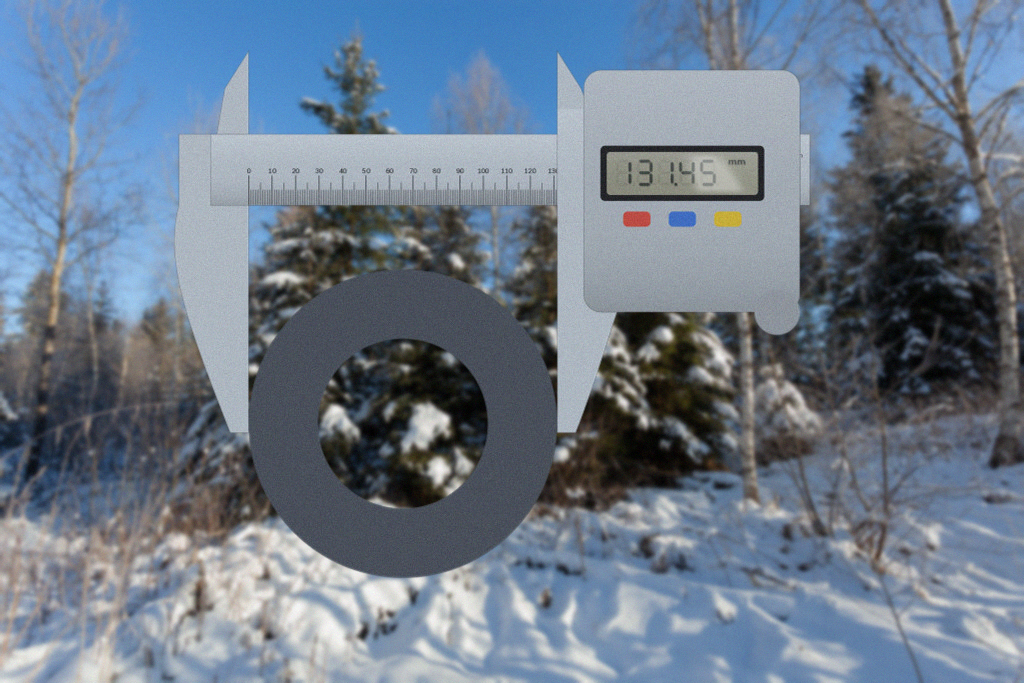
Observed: 131.45; mm
